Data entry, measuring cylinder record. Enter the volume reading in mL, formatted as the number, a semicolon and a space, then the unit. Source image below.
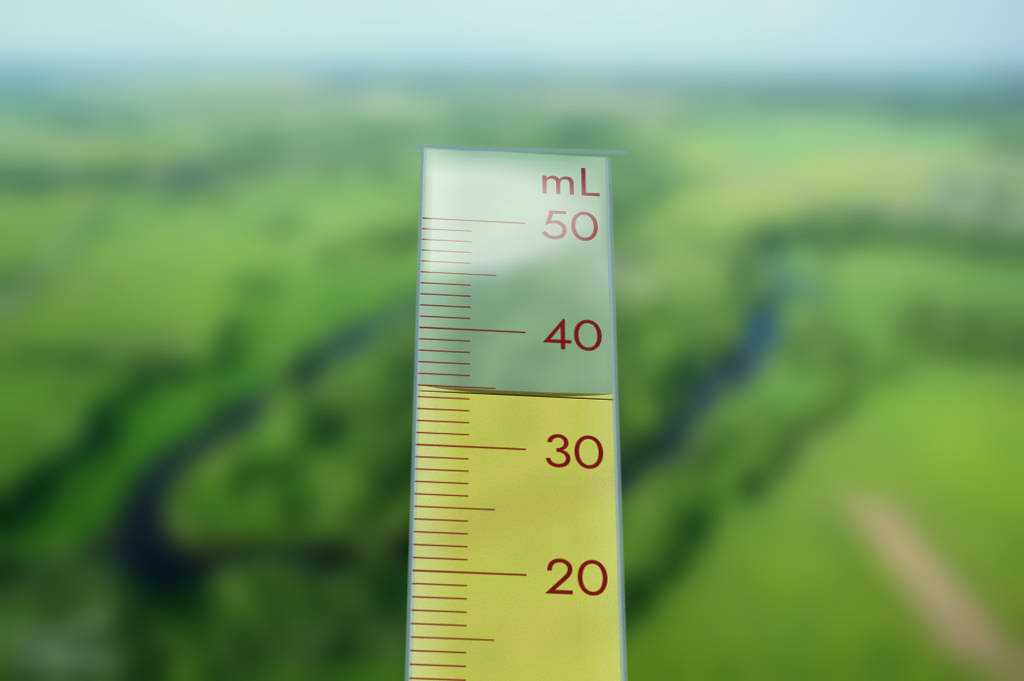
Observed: 34.5; mL
